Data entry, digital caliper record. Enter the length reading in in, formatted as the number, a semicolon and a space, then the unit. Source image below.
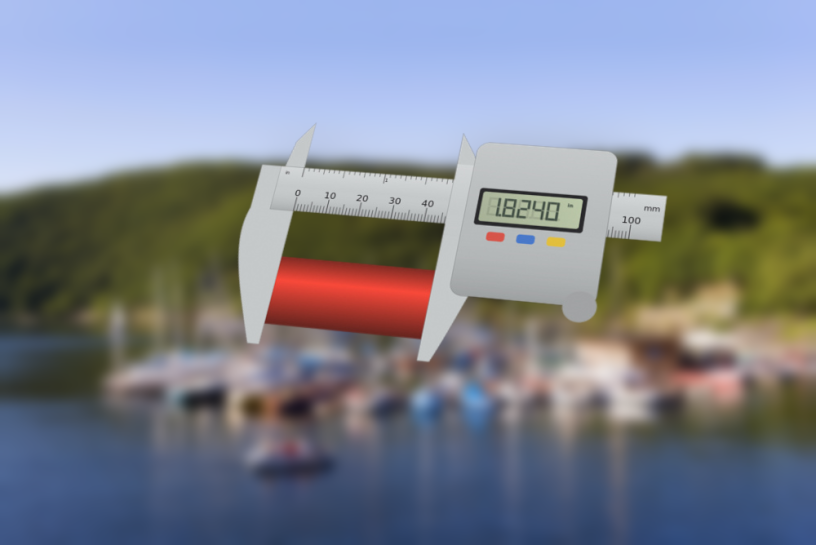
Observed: 1.8240; in
